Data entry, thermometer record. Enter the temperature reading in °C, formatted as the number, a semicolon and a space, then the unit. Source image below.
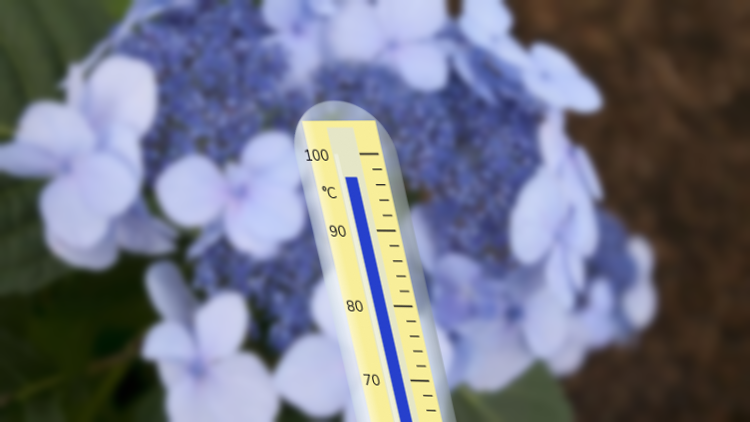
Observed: 97; °C
